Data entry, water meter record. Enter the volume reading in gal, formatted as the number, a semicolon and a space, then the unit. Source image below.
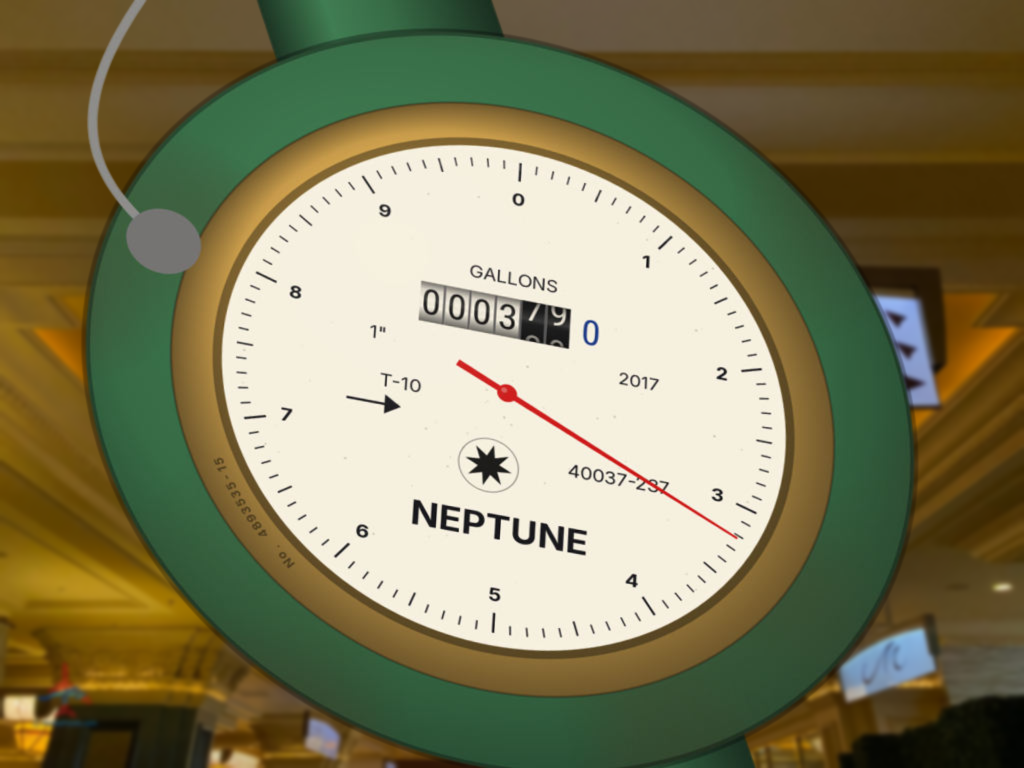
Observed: 3793.2; gal
